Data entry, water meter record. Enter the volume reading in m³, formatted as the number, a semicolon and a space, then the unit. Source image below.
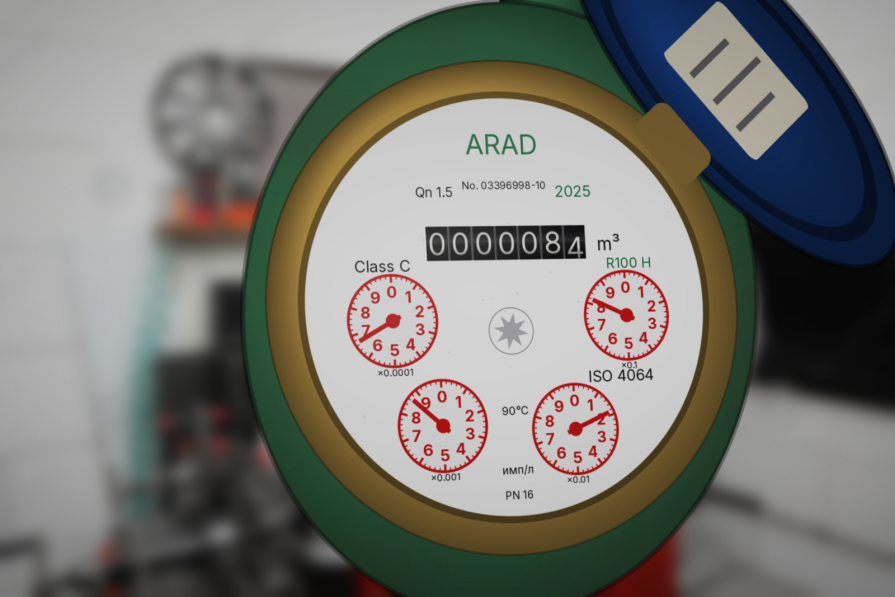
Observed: 83.8186; m³
